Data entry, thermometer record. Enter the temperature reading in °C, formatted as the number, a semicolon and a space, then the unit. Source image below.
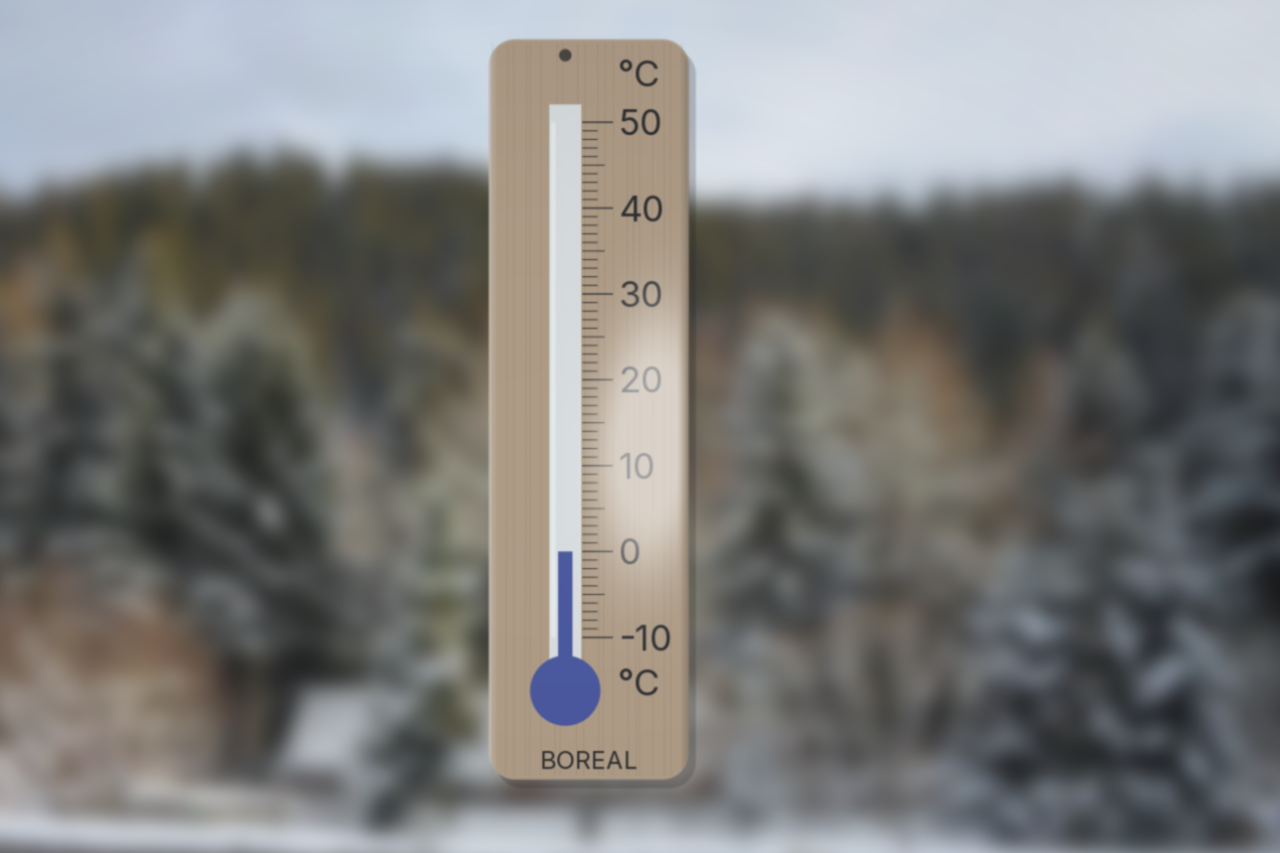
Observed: 0; °C
